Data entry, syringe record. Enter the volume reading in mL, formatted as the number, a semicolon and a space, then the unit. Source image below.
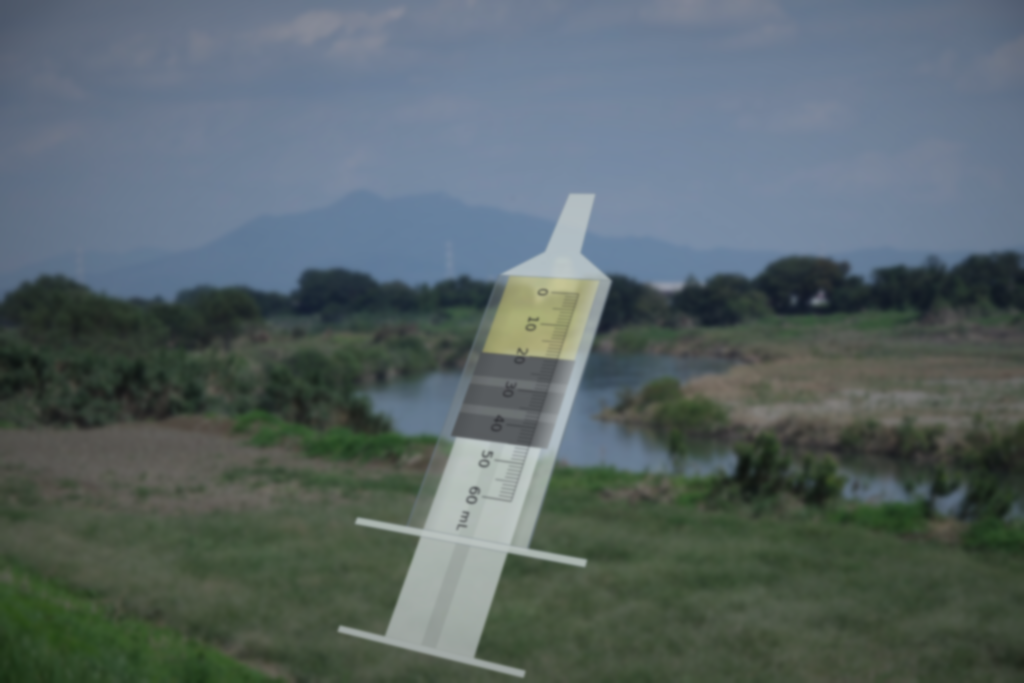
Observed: 20; mL
